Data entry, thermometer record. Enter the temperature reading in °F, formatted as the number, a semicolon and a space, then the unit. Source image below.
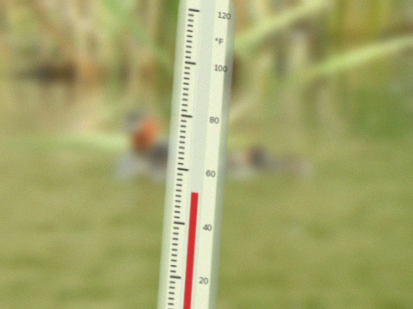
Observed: 52; °F
